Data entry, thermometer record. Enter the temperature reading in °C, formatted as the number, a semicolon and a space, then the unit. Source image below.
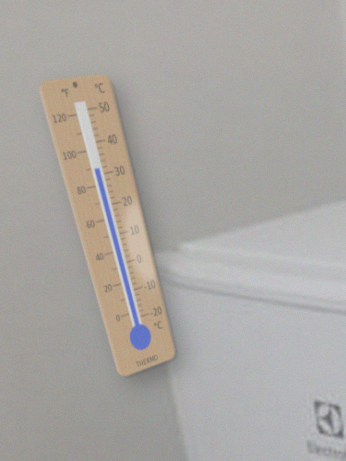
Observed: 32; °C
